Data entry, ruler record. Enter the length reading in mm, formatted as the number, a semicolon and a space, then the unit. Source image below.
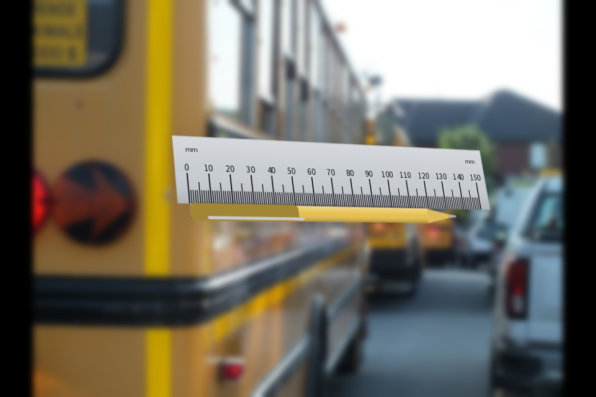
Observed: 135; mm
